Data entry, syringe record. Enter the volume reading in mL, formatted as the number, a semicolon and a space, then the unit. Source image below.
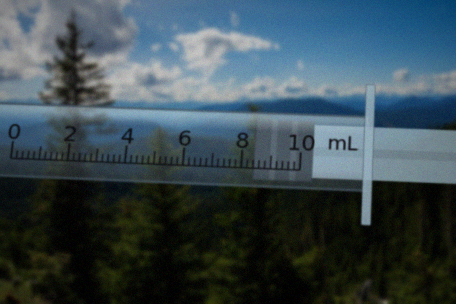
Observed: 8.4; mL
